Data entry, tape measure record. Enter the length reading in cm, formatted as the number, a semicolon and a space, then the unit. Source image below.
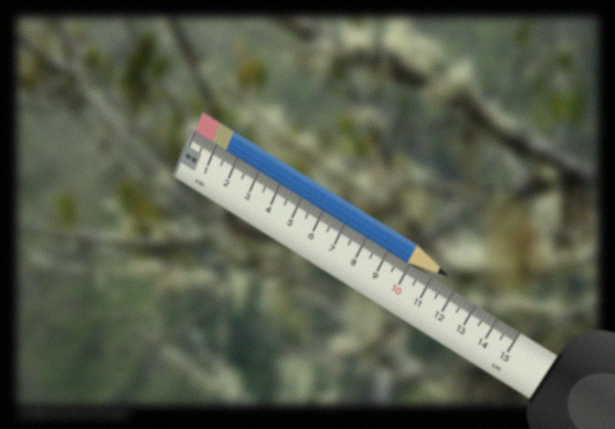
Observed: 11.5; cm
